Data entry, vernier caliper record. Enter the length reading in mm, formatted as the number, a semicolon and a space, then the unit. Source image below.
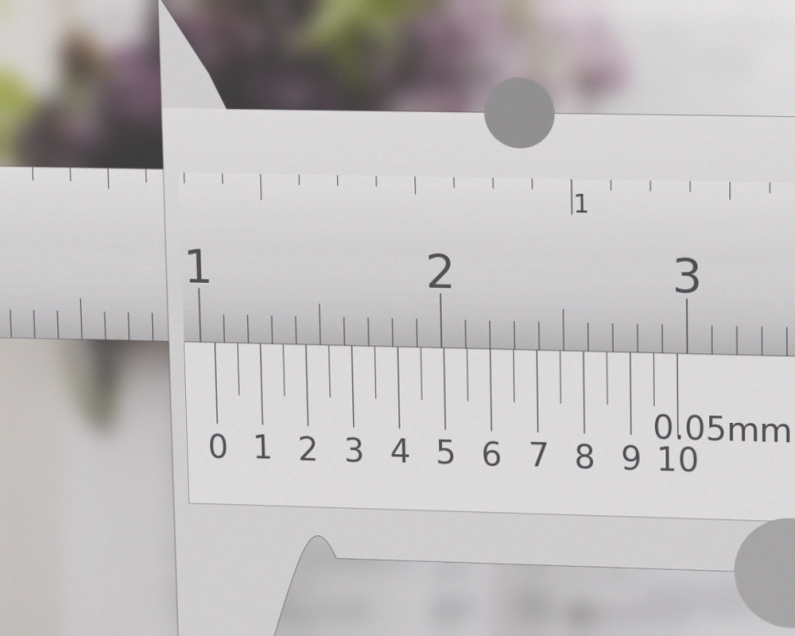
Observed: 10.60; mm
